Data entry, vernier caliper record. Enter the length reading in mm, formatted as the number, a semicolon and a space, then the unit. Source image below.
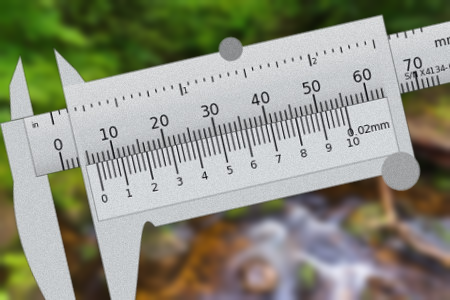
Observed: 6.5; mm
